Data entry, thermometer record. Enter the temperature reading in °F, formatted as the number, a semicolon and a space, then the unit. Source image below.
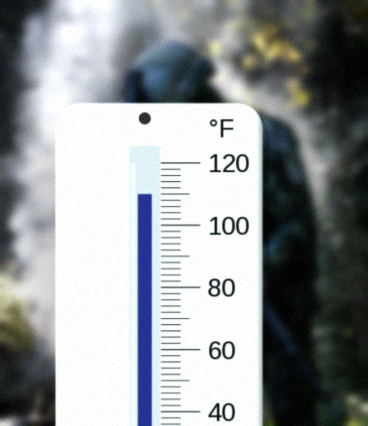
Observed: 110; °F
